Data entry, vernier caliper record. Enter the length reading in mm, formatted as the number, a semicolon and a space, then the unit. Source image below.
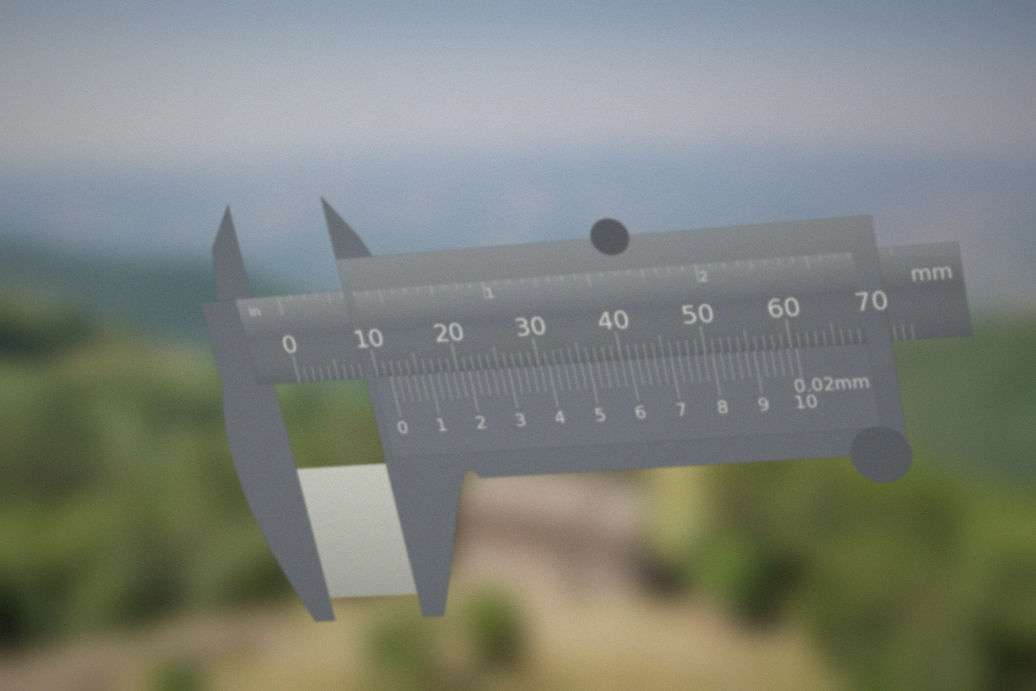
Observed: 11.6; mm
